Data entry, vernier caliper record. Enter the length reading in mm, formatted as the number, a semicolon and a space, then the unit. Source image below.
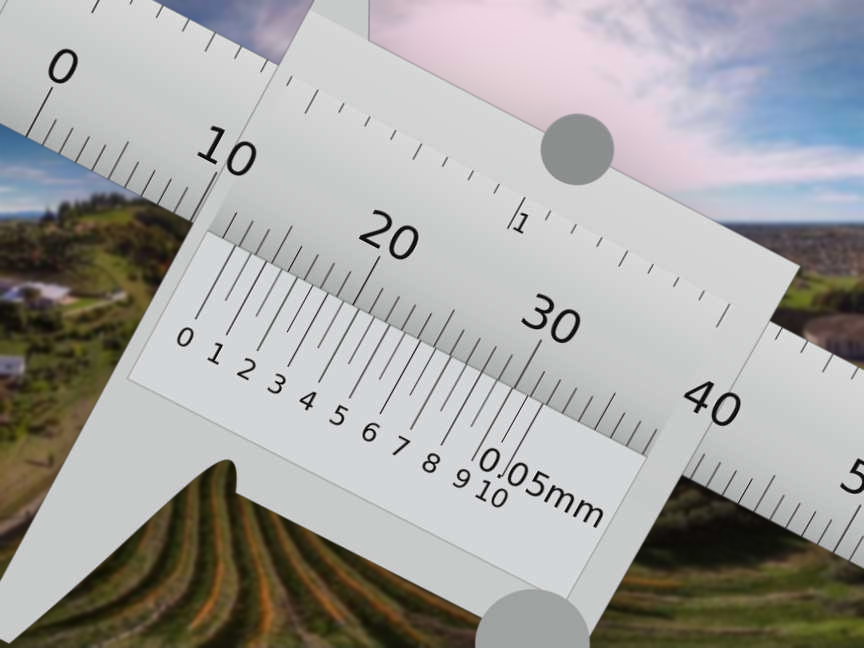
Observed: 12.8; mm
